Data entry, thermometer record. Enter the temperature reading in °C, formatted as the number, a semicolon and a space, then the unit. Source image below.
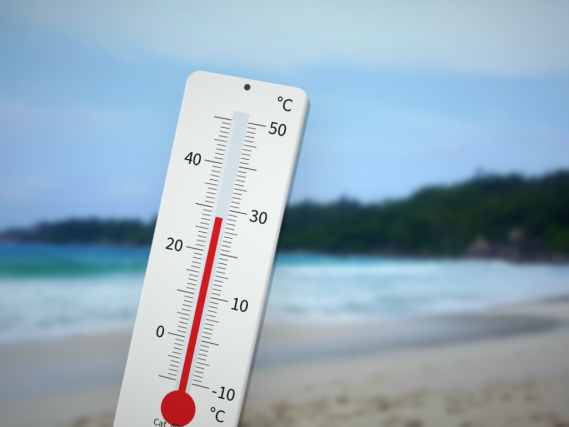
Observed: 28; °C
